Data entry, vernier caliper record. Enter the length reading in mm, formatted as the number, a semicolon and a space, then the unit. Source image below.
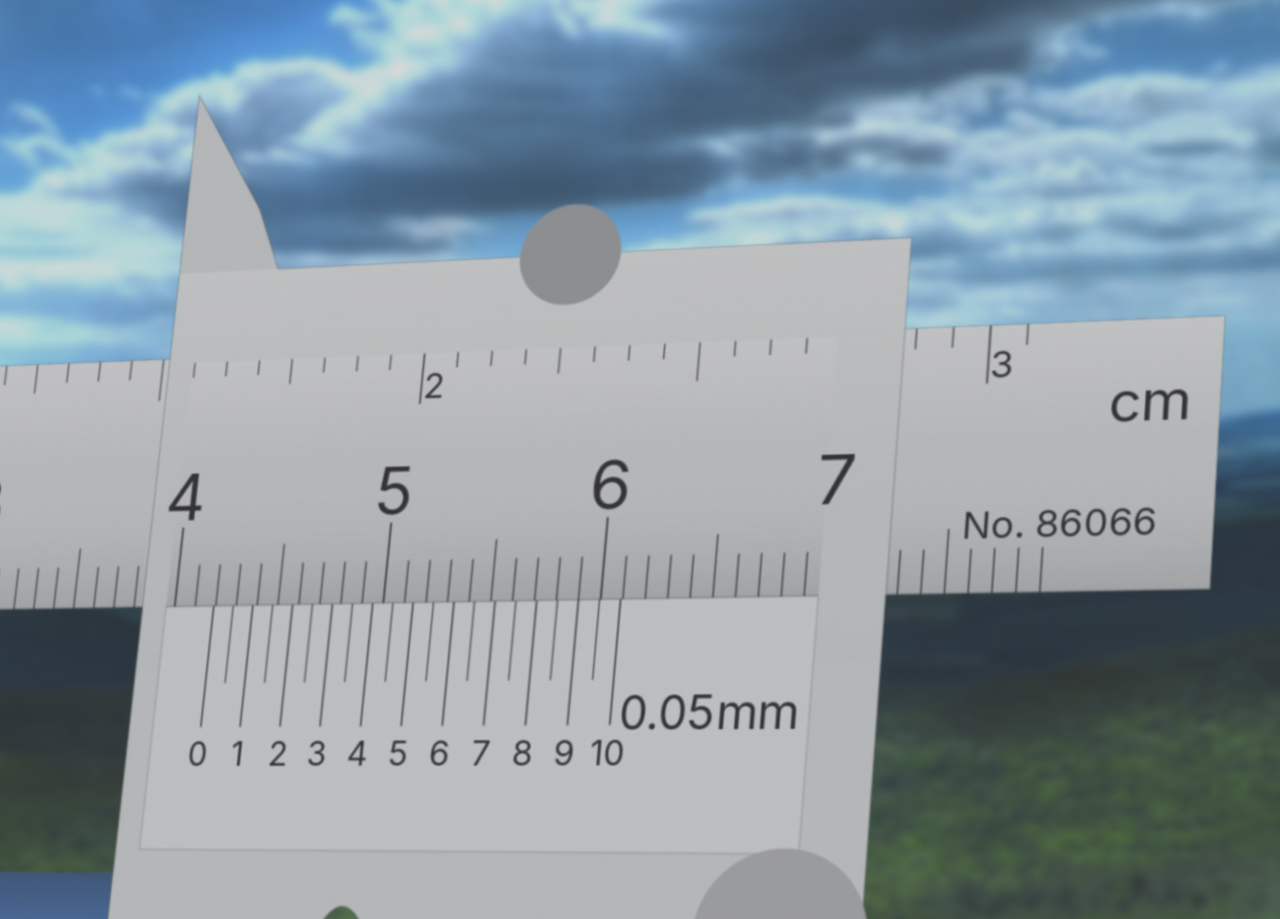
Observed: 41.9; mm
